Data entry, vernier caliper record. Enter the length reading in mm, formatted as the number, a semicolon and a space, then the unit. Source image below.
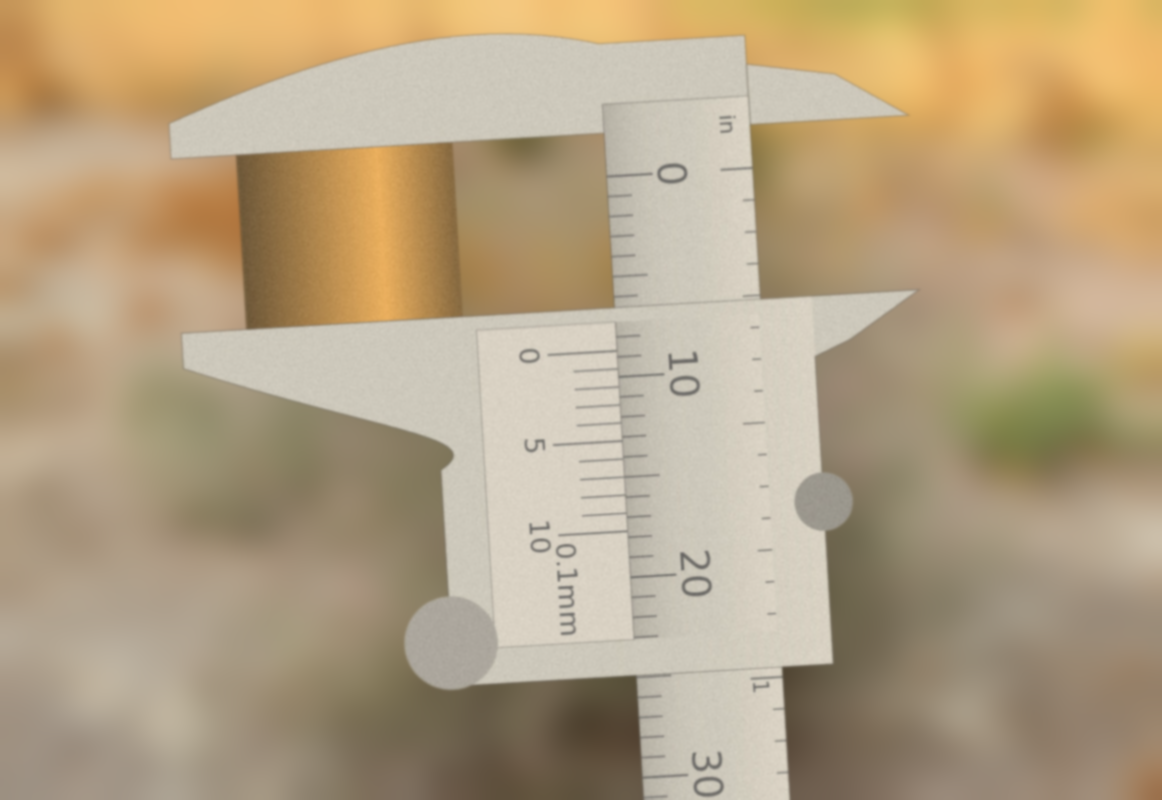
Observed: 8.7; mm
